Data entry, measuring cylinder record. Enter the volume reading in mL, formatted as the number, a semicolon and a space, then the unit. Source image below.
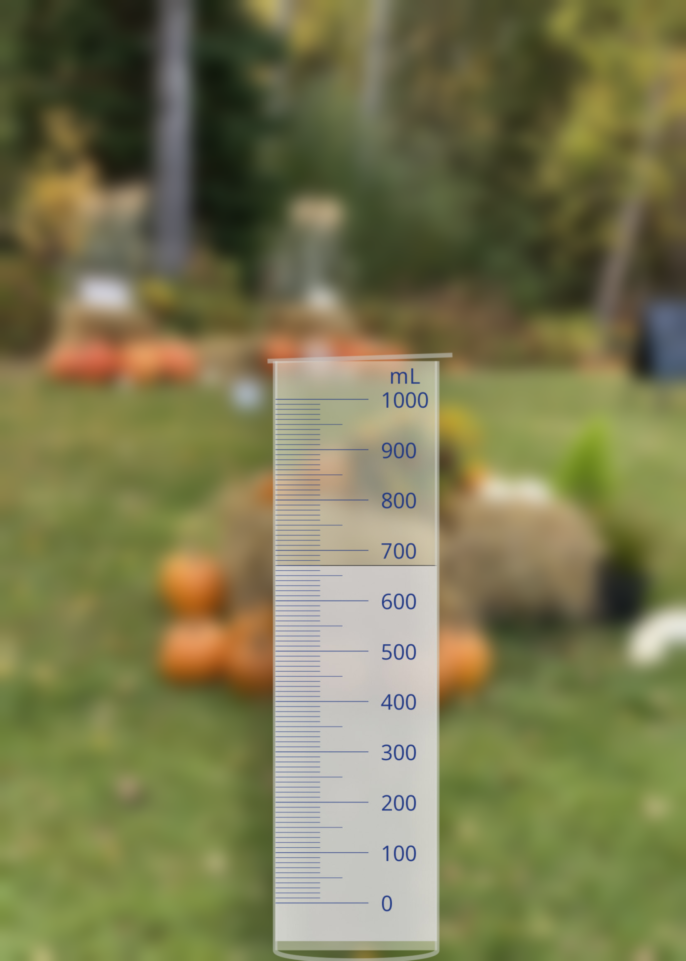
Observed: 670; mL
